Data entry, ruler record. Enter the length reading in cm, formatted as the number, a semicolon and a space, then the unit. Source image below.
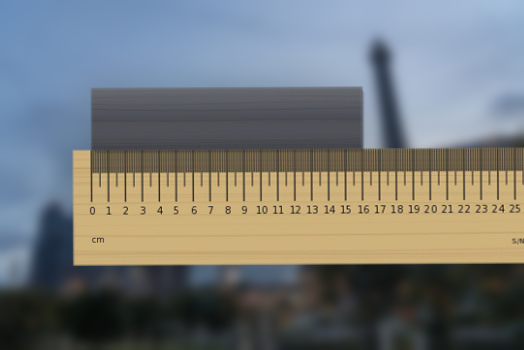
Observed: 16; cm
